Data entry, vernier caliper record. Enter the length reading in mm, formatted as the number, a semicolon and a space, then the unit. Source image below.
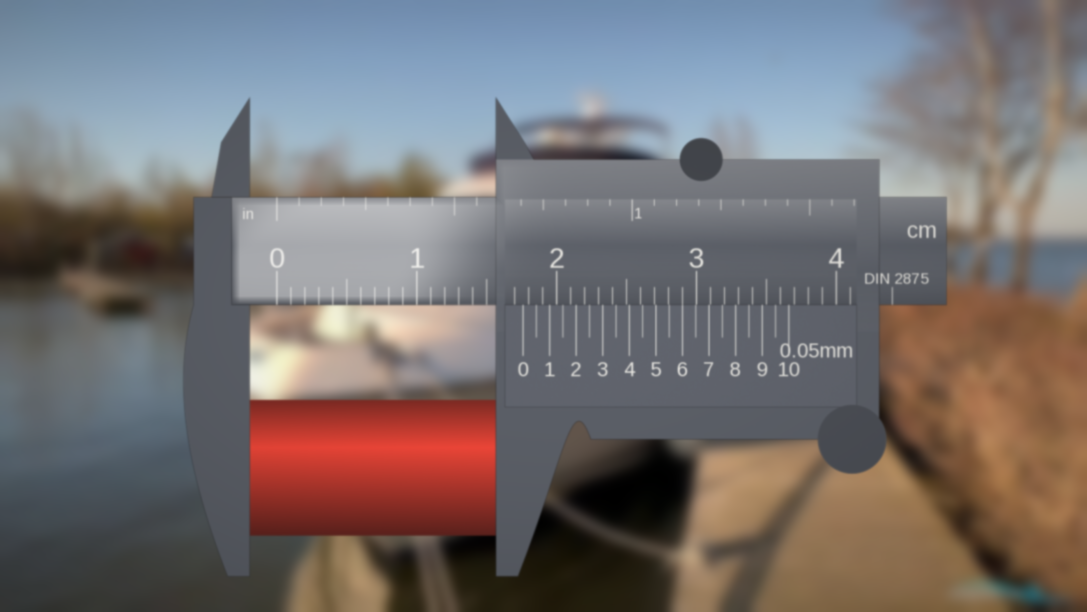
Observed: 17.6; mm
